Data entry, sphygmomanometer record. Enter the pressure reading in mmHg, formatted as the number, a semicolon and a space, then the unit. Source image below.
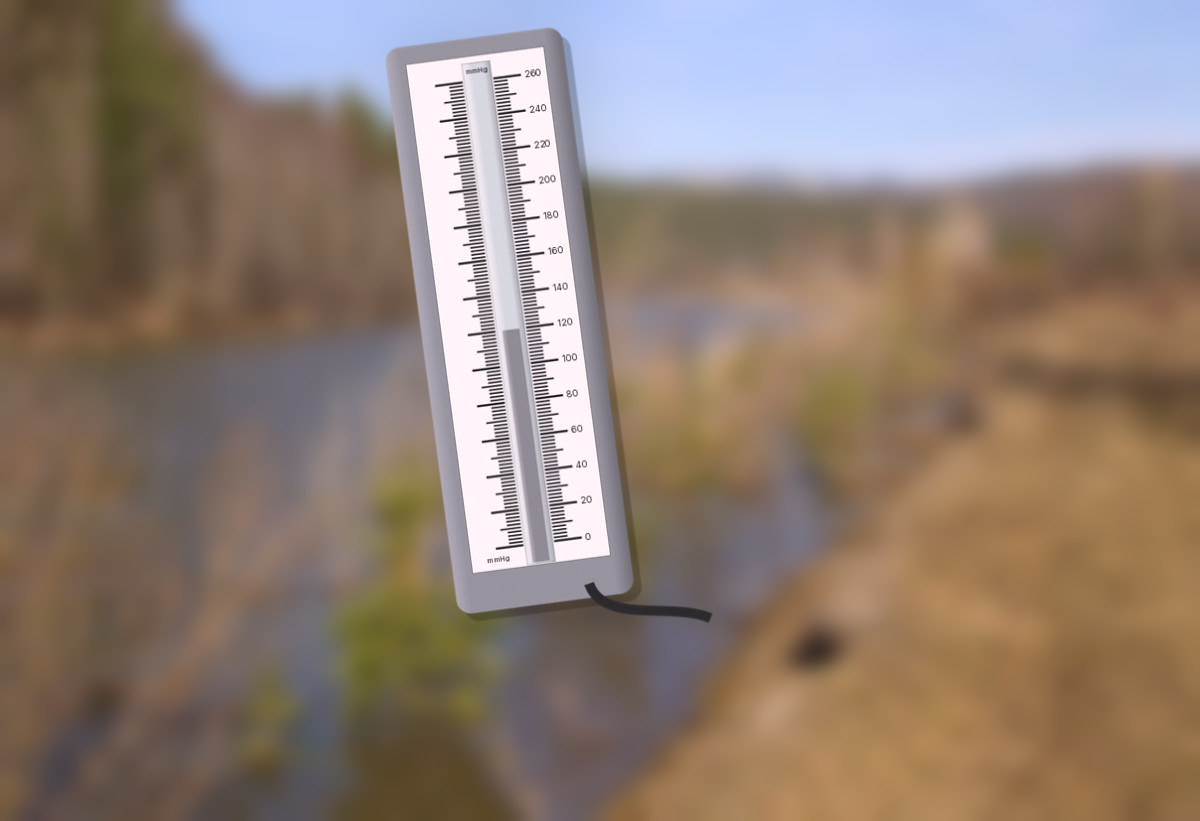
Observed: 120; mmHg
